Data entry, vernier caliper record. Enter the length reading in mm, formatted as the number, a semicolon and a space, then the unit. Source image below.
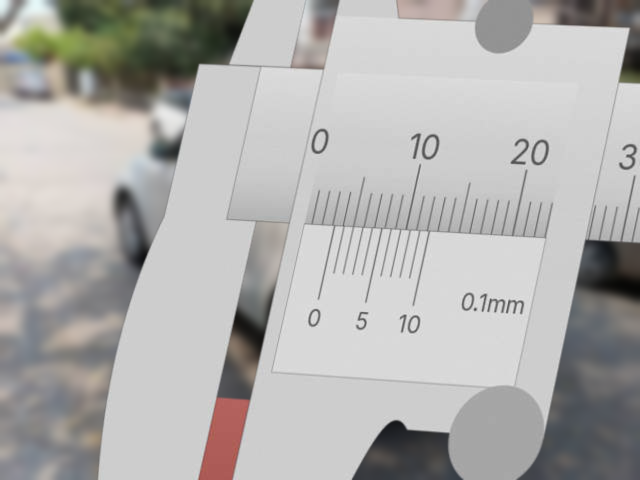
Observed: 3.2; mm
